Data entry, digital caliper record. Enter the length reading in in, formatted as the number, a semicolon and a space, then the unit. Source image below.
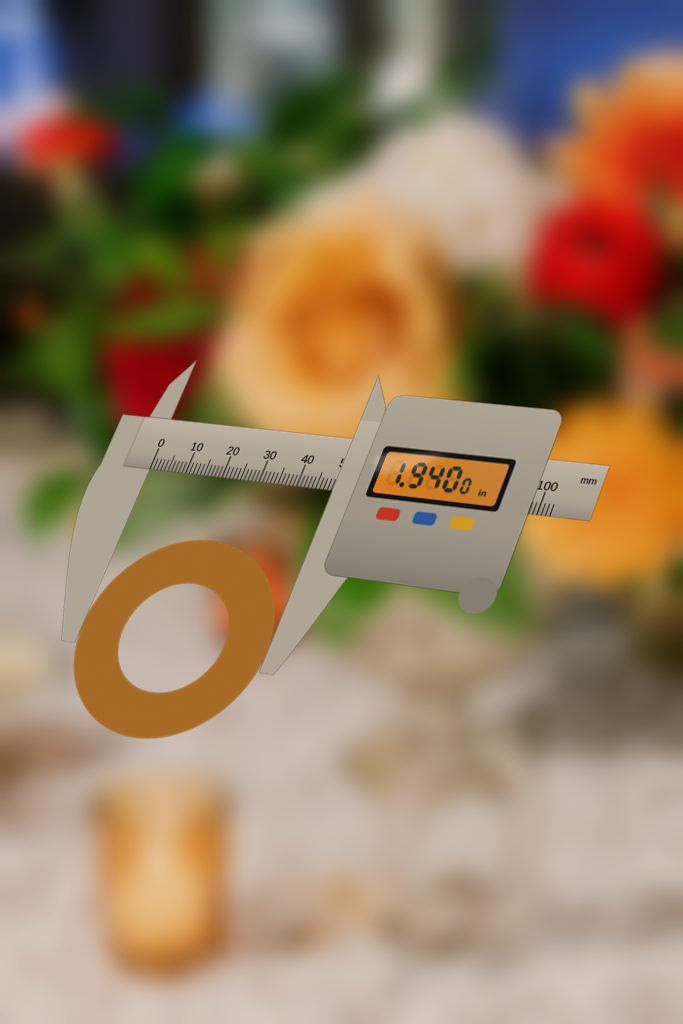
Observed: 1.9400; in
